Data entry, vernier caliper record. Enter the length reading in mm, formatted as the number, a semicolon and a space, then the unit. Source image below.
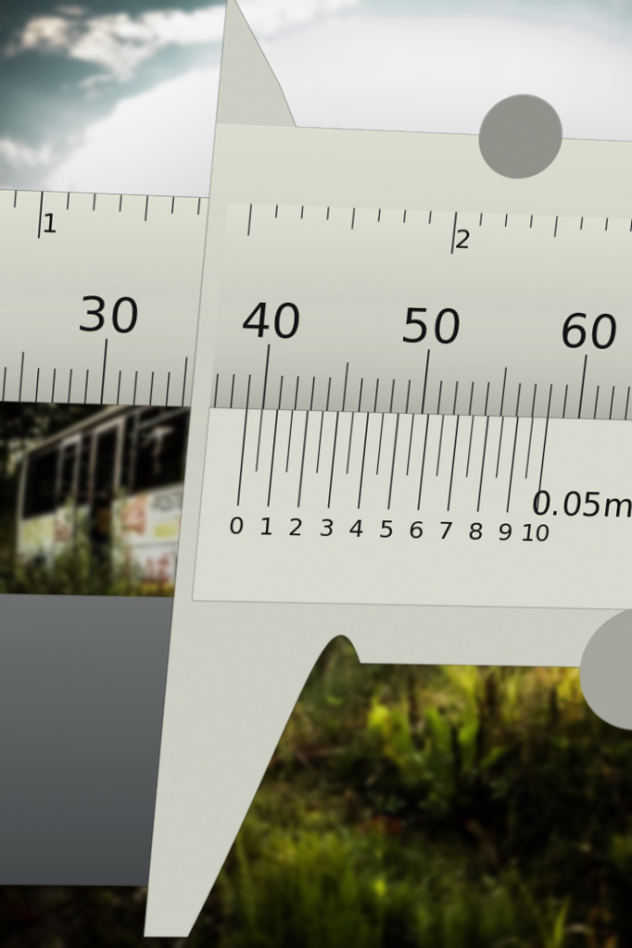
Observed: 39.0; mm
